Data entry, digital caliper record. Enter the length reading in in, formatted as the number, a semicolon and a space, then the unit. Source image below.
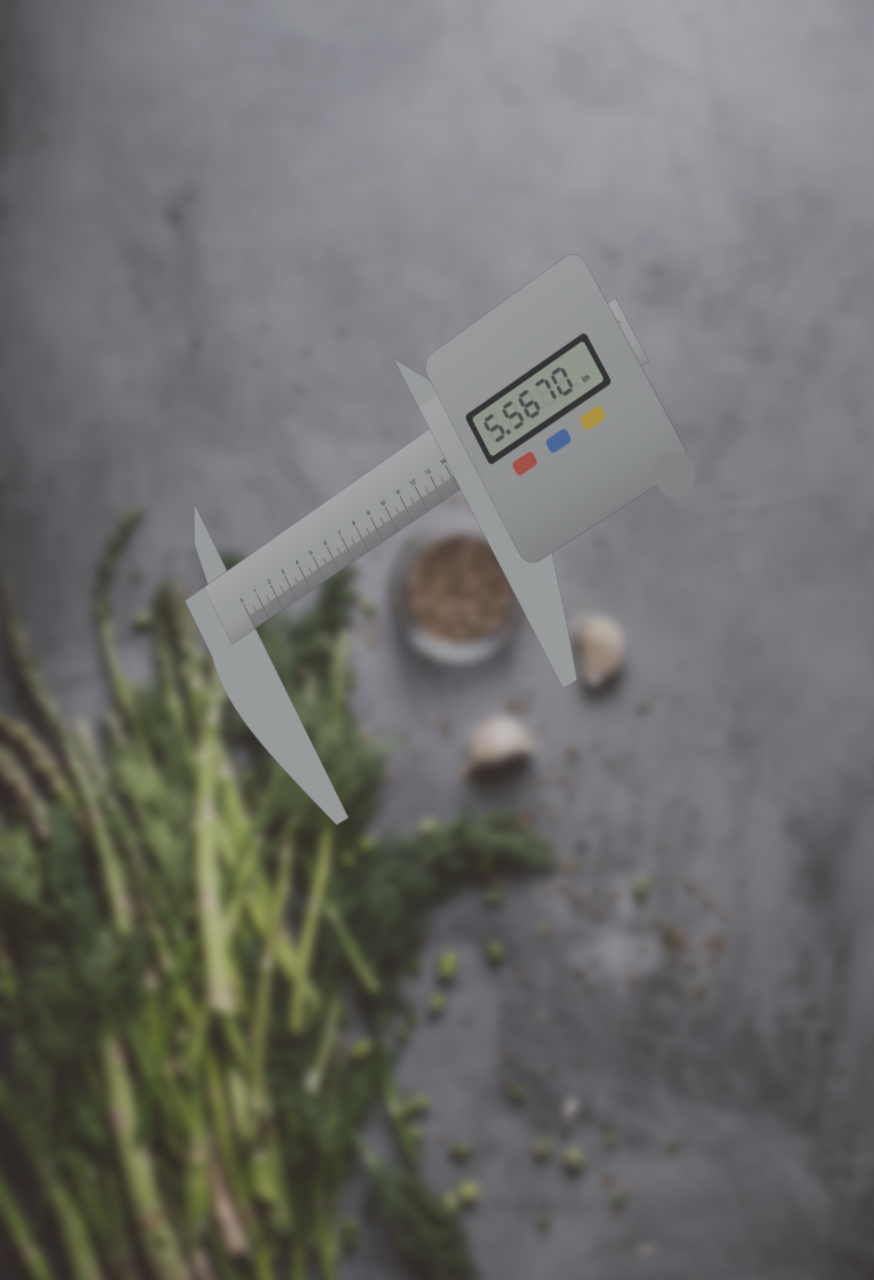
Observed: 5.5670; in
